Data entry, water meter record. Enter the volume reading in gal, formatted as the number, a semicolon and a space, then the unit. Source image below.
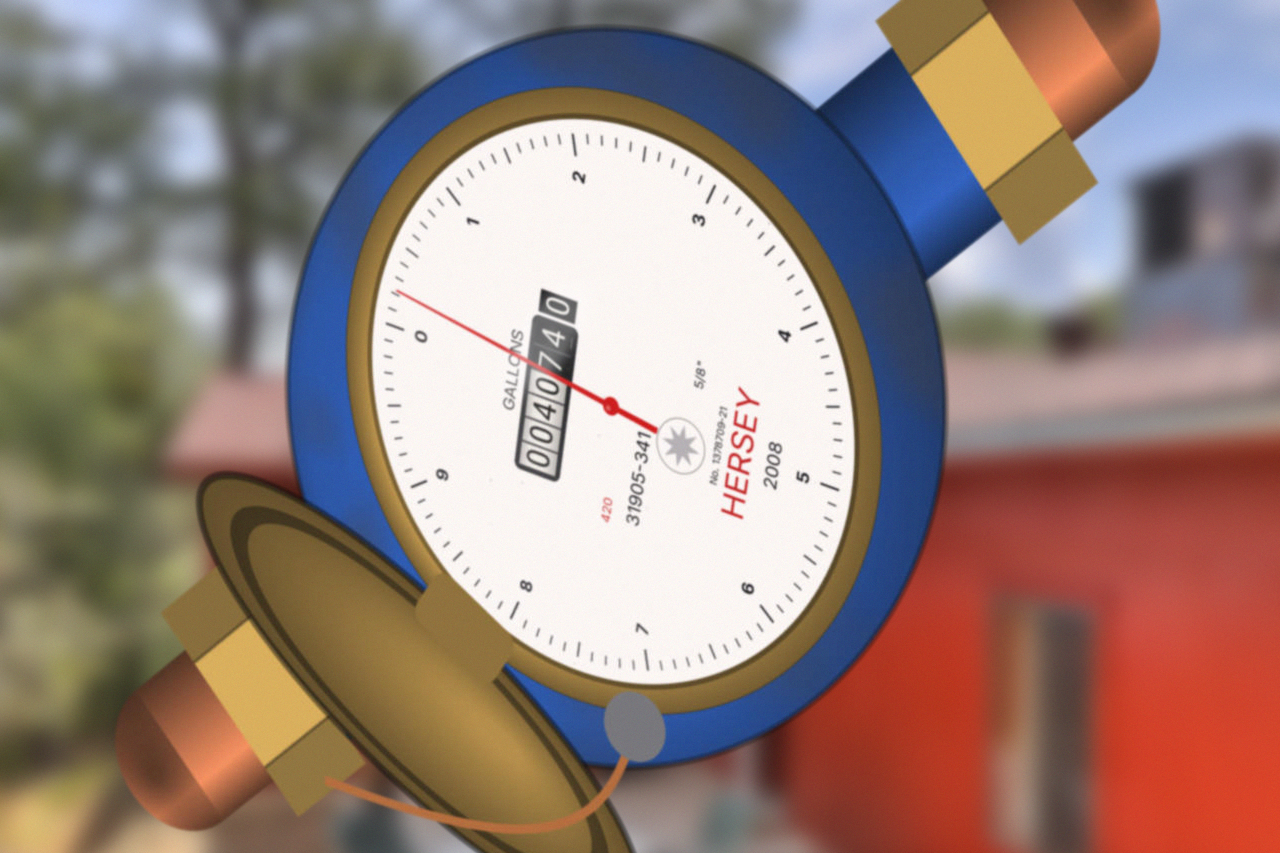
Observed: 40740.2; gal
